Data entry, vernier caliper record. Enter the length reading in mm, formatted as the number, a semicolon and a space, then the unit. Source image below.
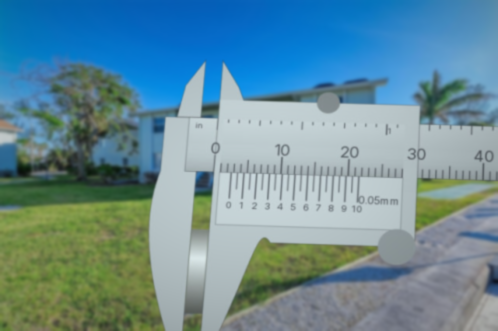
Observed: 2.6; mm
